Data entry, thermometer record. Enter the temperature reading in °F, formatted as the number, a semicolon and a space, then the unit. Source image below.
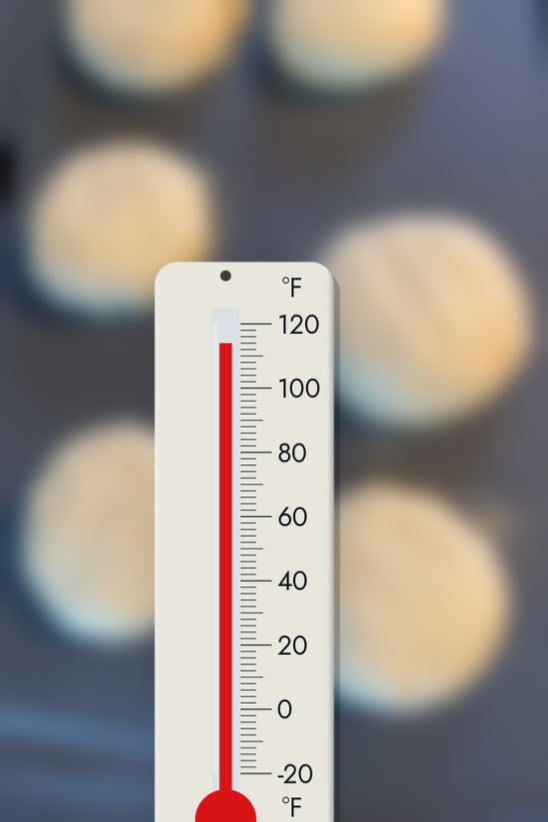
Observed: 114; °F
